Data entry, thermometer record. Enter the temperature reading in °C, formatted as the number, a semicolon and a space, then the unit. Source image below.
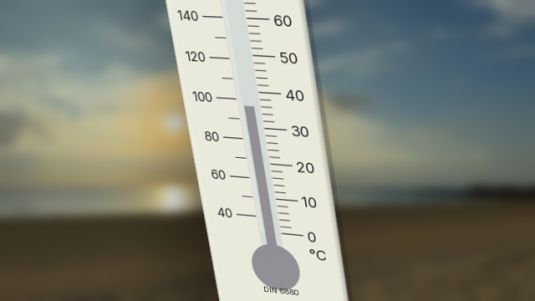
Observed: 36; °C
